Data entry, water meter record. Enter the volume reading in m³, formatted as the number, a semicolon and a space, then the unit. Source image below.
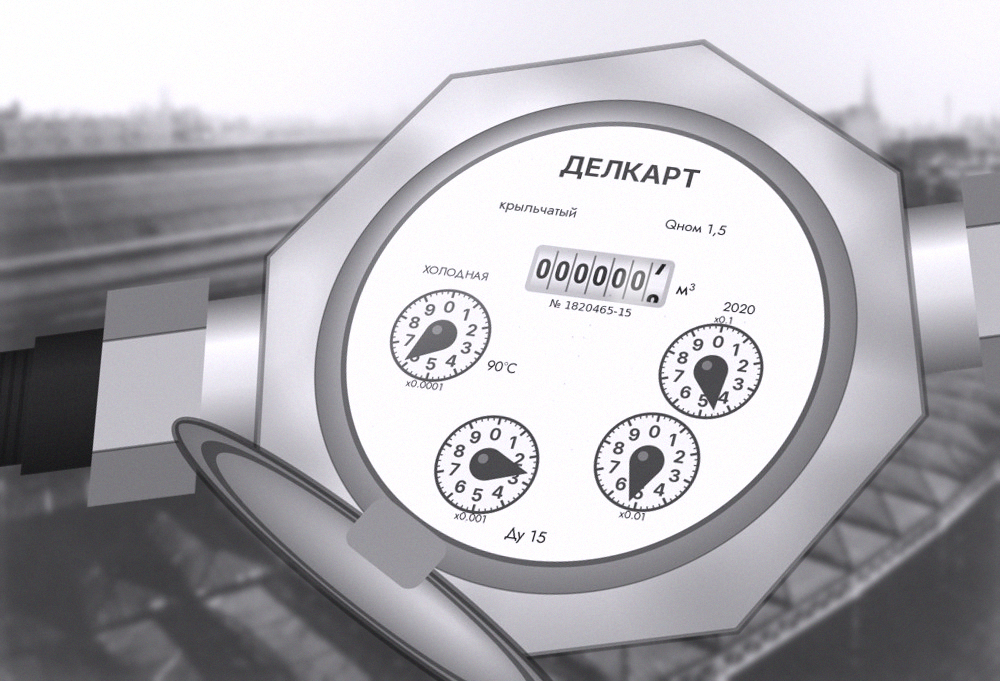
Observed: 7.4526; m³
